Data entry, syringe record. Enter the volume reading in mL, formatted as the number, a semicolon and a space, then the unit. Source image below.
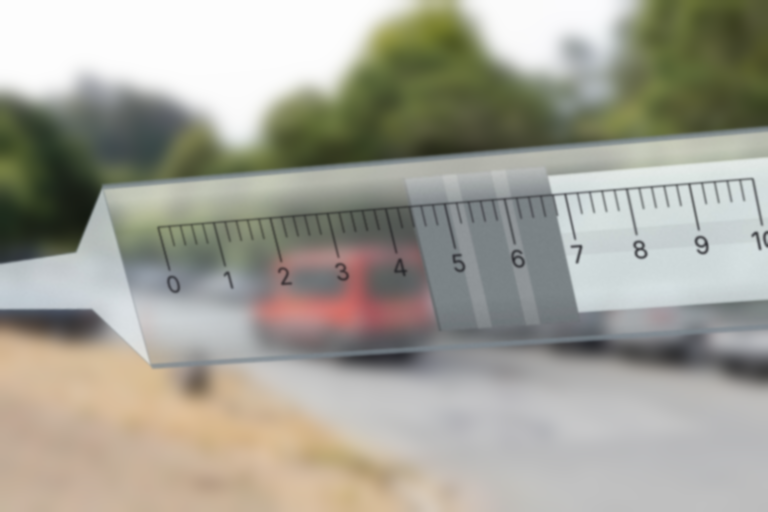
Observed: 4.4; mL
